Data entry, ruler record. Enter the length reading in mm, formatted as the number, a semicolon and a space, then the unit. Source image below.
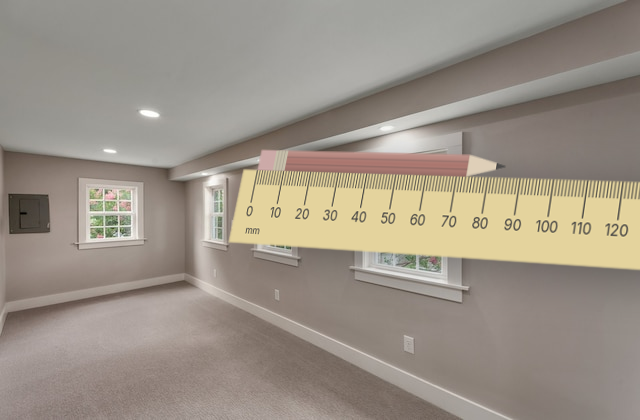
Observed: 85; mm
